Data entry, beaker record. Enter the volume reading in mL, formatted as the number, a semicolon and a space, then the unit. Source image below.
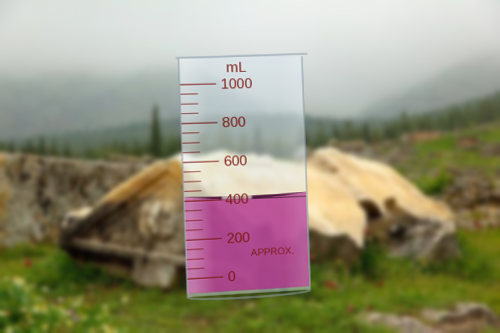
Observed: 400; mL
